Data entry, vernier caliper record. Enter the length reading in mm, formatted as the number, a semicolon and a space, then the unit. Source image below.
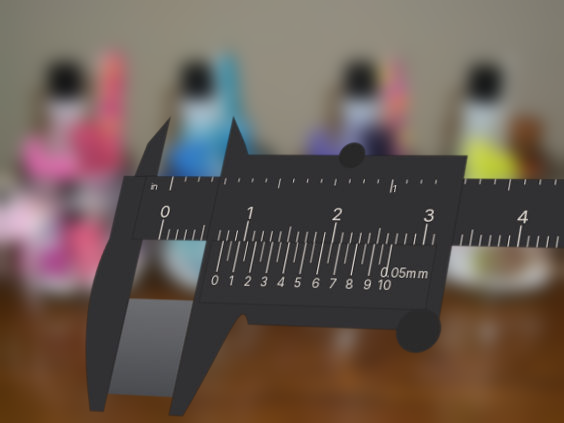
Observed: 7.6; mm
